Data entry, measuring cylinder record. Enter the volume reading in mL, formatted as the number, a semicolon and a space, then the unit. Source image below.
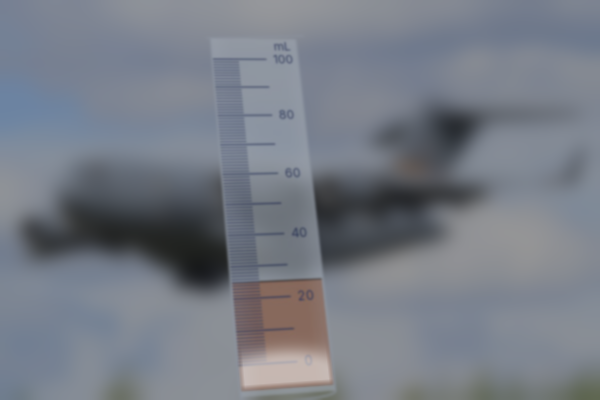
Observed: 25; mL
